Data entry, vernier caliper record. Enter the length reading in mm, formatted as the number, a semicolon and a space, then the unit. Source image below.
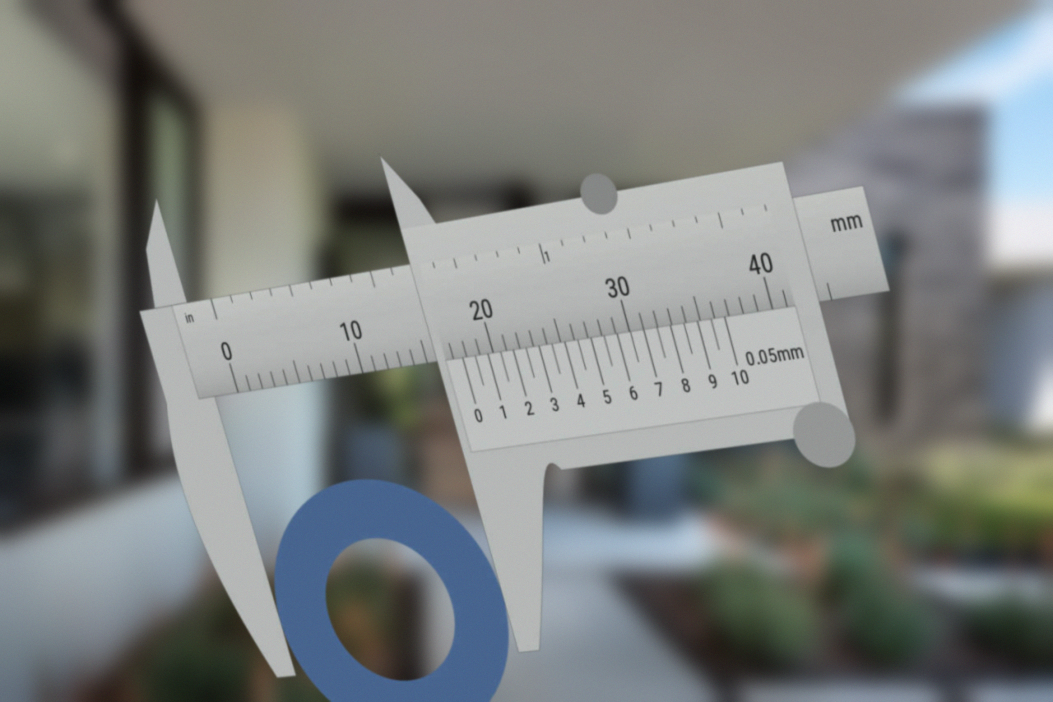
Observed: 17.7; mm
